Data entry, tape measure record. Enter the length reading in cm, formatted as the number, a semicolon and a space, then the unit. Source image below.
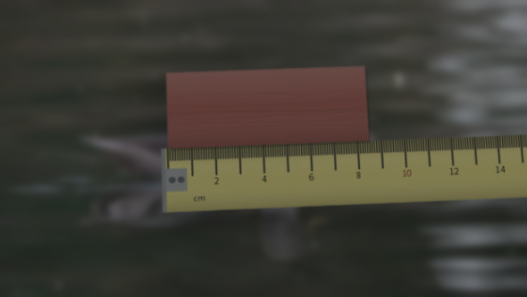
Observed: 8.5; cm
